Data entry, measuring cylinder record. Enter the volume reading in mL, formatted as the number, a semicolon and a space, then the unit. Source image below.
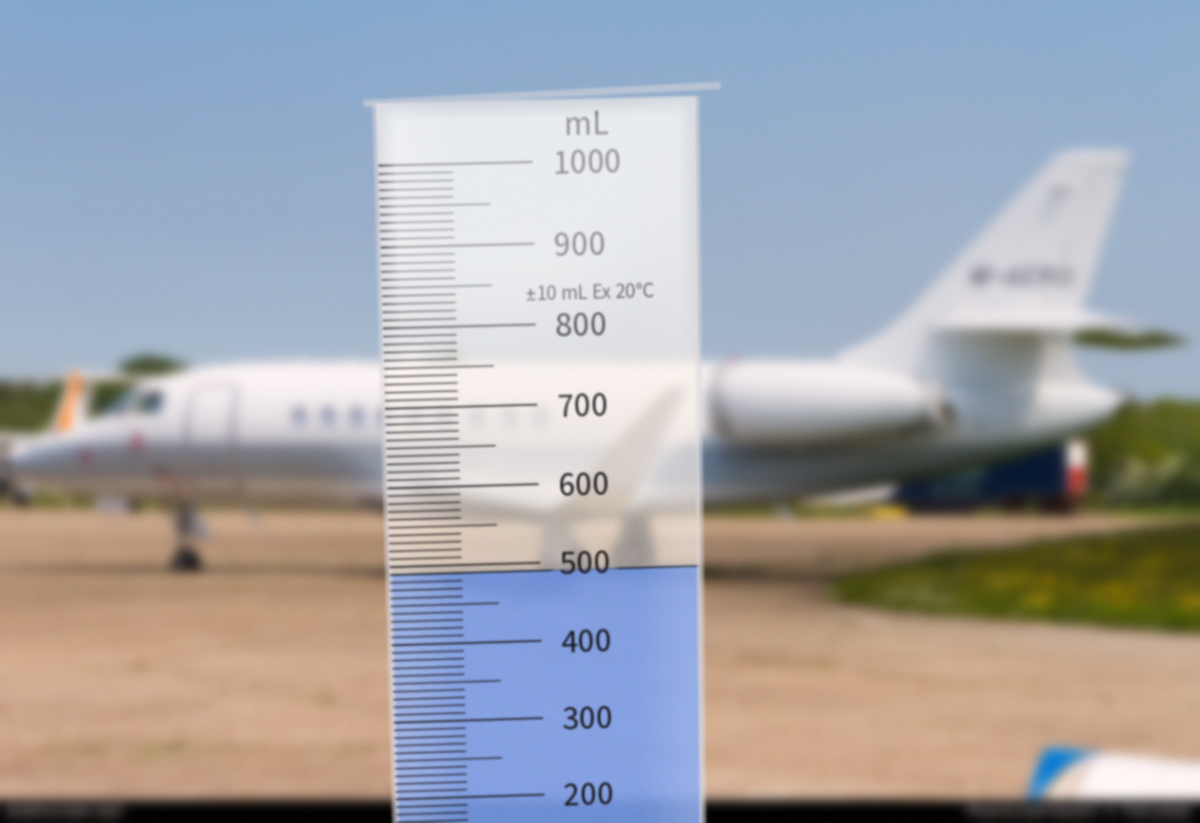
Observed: 490; mL
